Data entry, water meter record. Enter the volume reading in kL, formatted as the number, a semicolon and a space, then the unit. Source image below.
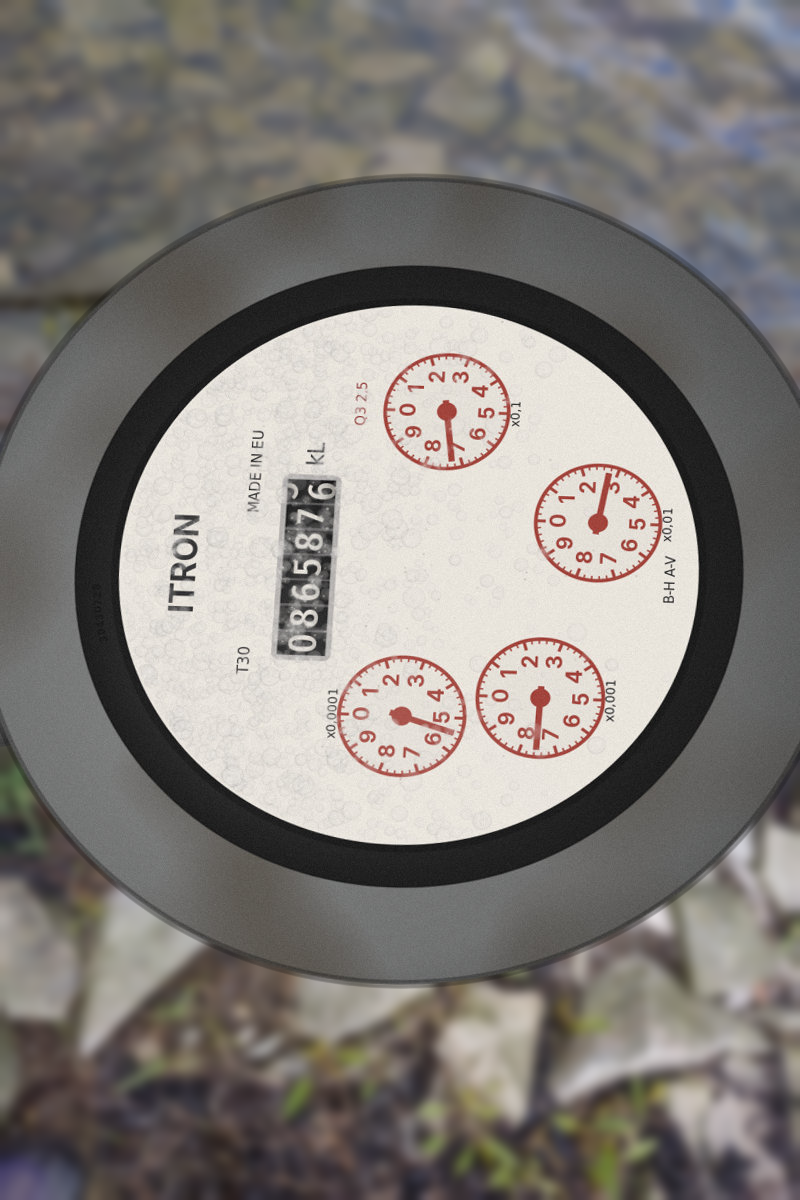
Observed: 865875.7275; kL
